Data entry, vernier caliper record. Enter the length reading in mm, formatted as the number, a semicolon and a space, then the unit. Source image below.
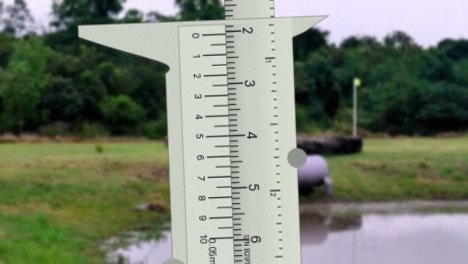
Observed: 20.5; mm
